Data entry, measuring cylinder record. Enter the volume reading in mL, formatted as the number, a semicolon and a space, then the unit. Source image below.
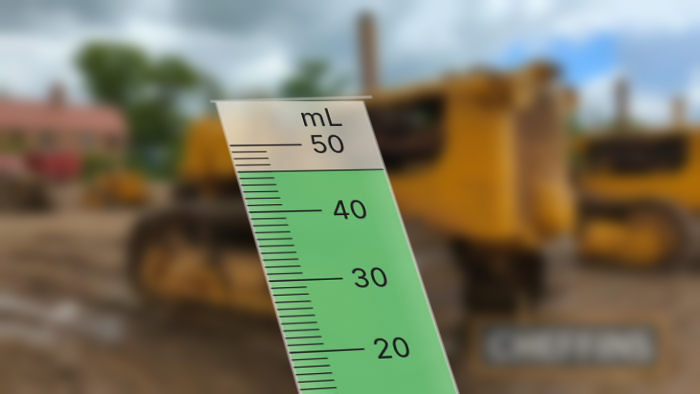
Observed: 46; mL
